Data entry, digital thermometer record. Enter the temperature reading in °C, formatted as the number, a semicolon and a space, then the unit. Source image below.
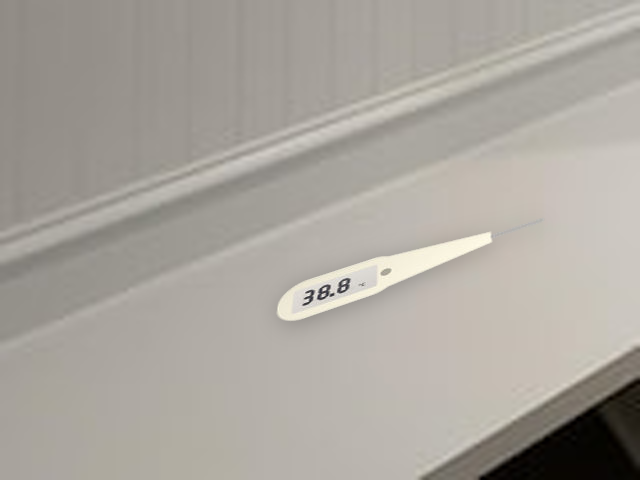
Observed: 38.8; °C
